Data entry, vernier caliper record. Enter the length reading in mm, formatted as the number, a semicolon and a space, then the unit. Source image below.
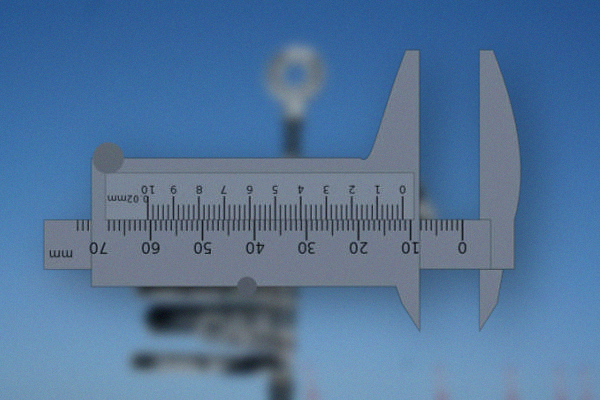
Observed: 11.5; mm
